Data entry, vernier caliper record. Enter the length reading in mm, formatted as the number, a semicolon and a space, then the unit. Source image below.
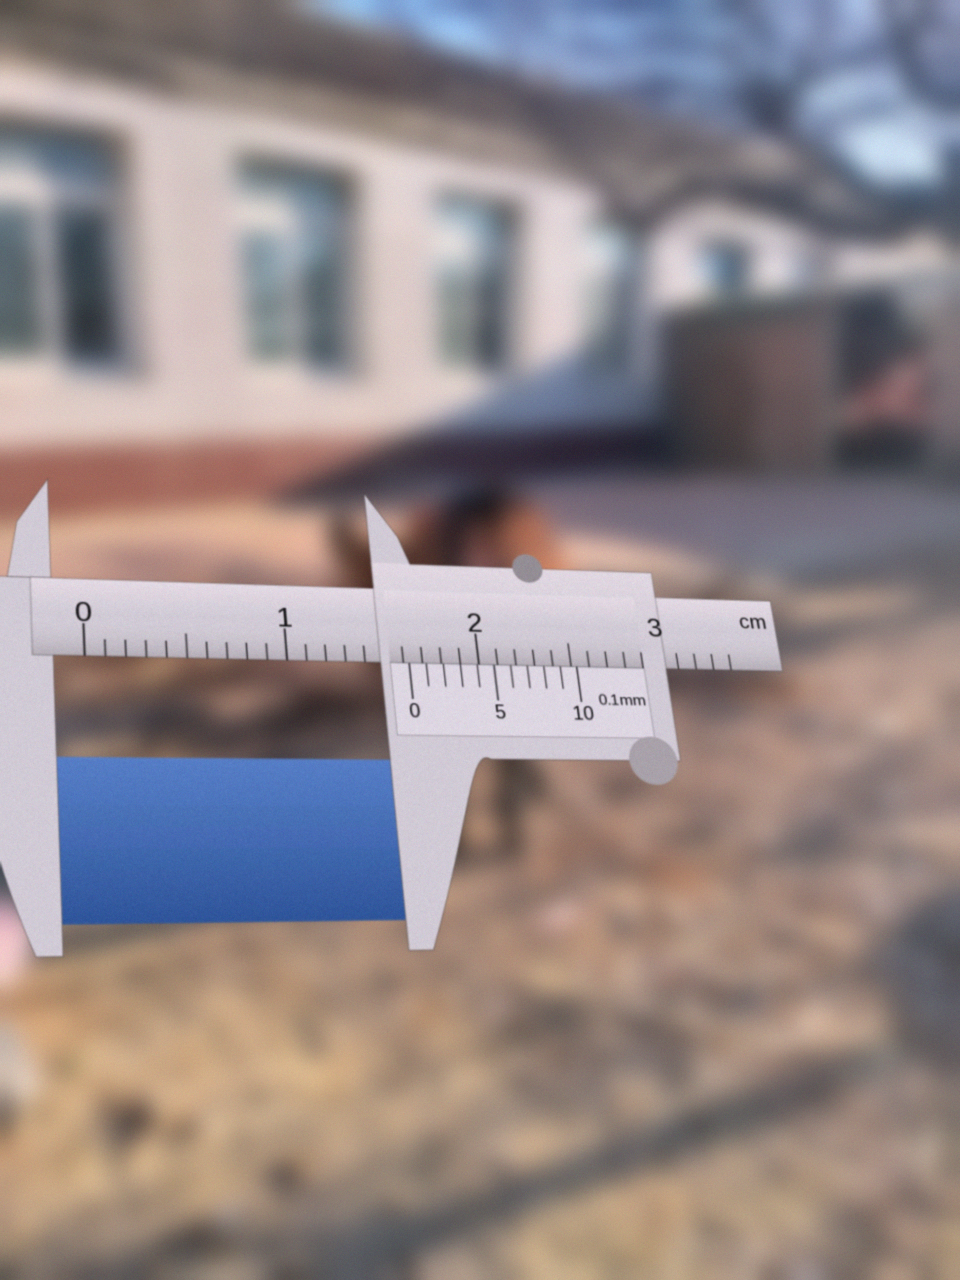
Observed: 16.3; mm
